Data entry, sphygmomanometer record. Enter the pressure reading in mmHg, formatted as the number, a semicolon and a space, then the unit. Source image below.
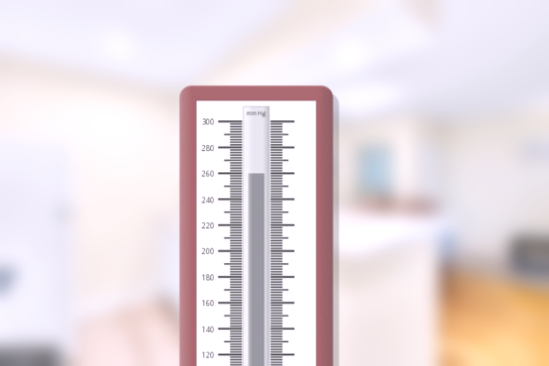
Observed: 260; mmHg
